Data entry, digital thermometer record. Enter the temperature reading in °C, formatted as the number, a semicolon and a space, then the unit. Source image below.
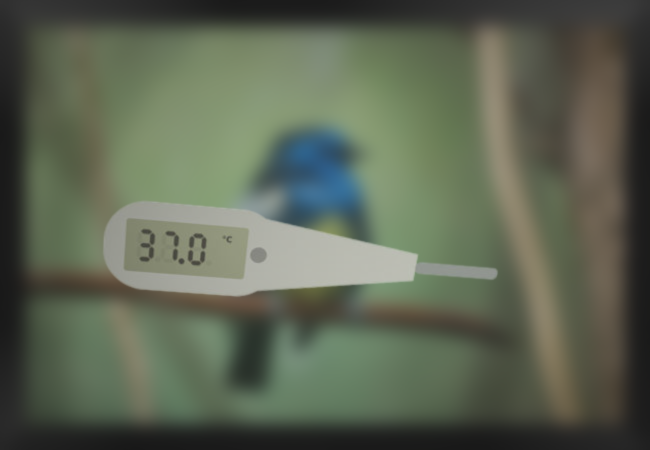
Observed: 37.0; °C
